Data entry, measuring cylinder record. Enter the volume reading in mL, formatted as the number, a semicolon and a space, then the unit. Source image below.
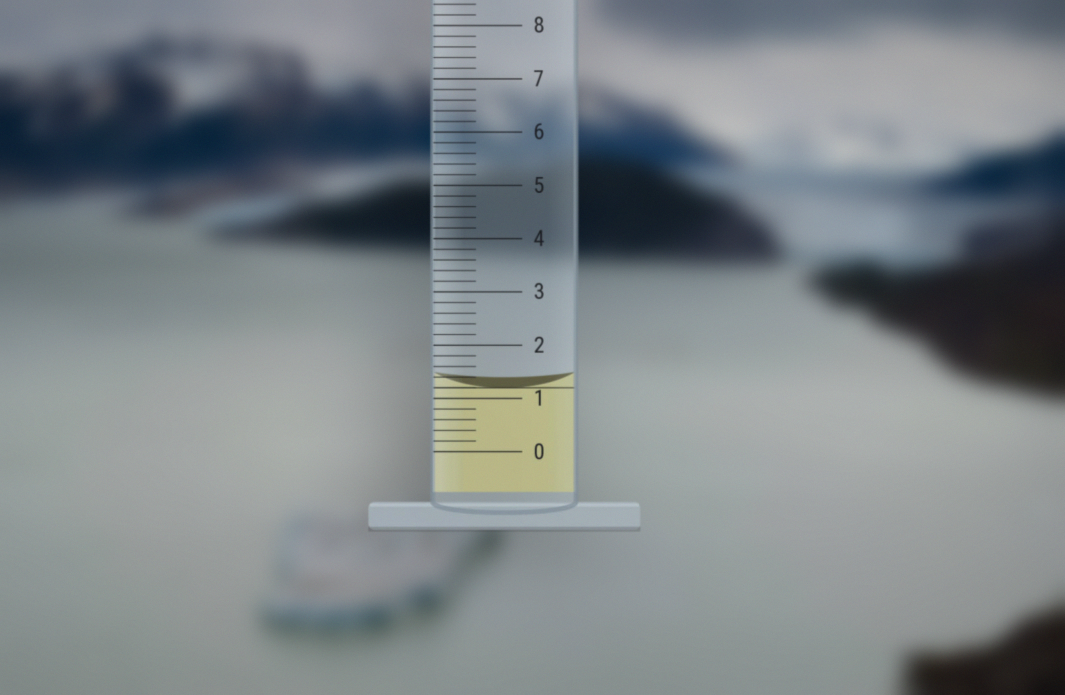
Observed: 1.2; mL
